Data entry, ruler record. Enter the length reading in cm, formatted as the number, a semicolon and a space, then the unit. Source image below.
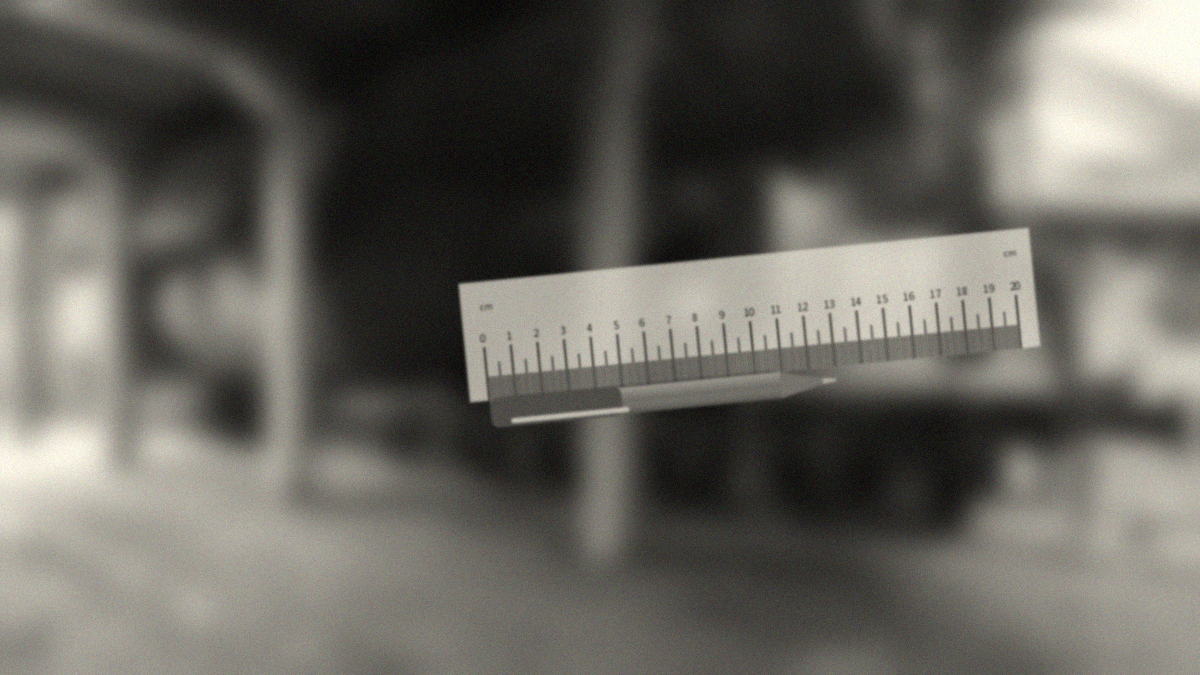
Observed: 13; cm
